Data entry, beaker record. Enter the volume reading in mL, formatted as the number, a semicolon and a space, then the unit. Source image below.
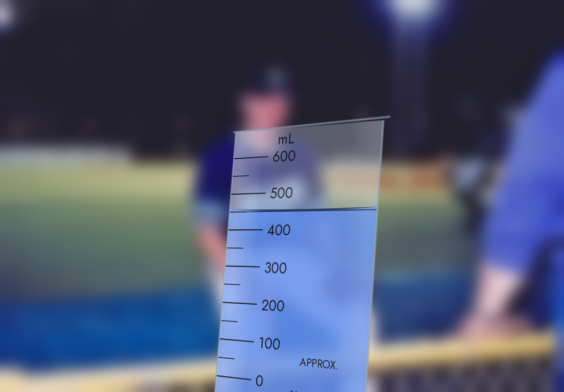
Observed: 450; mL
